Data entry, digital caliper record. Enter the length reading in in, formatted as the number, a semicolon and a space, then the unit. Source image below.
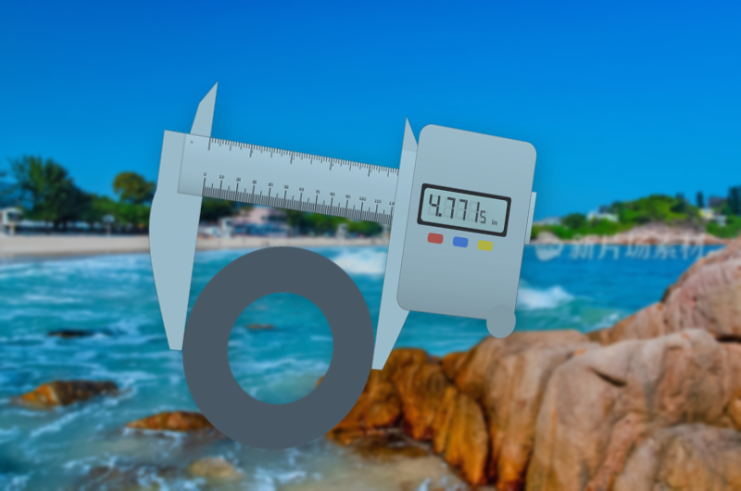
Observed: 4.7715; in
